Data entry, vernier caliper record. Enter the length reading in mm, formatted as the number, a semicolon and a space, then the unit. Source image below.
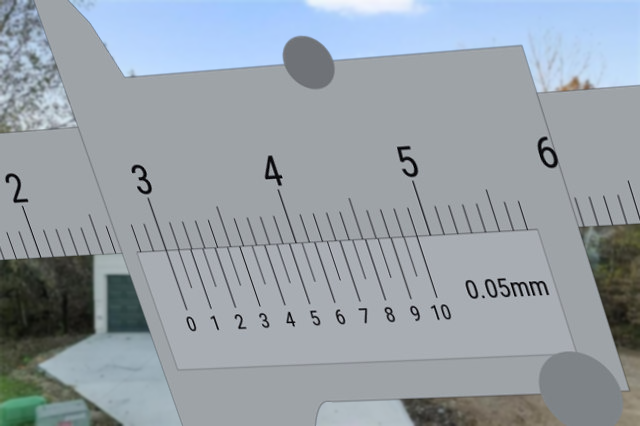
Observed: 30.0; mm
